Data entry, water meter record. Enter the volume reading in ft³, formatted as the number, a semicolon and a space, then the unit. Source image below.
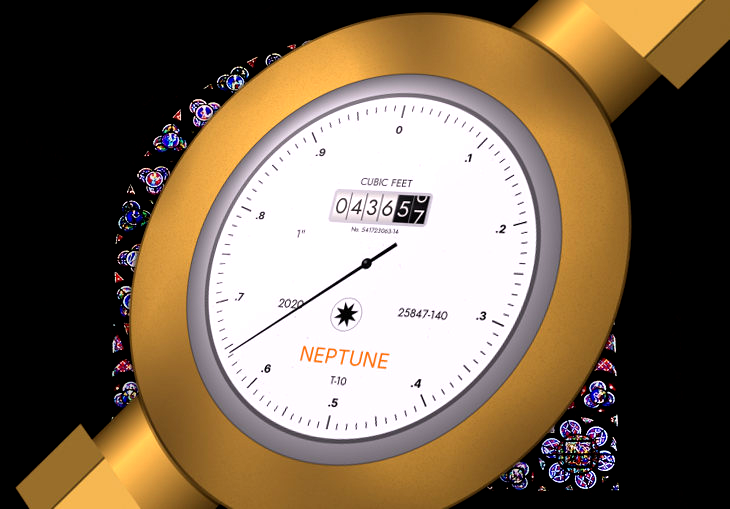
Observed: 43656.64; ft³
